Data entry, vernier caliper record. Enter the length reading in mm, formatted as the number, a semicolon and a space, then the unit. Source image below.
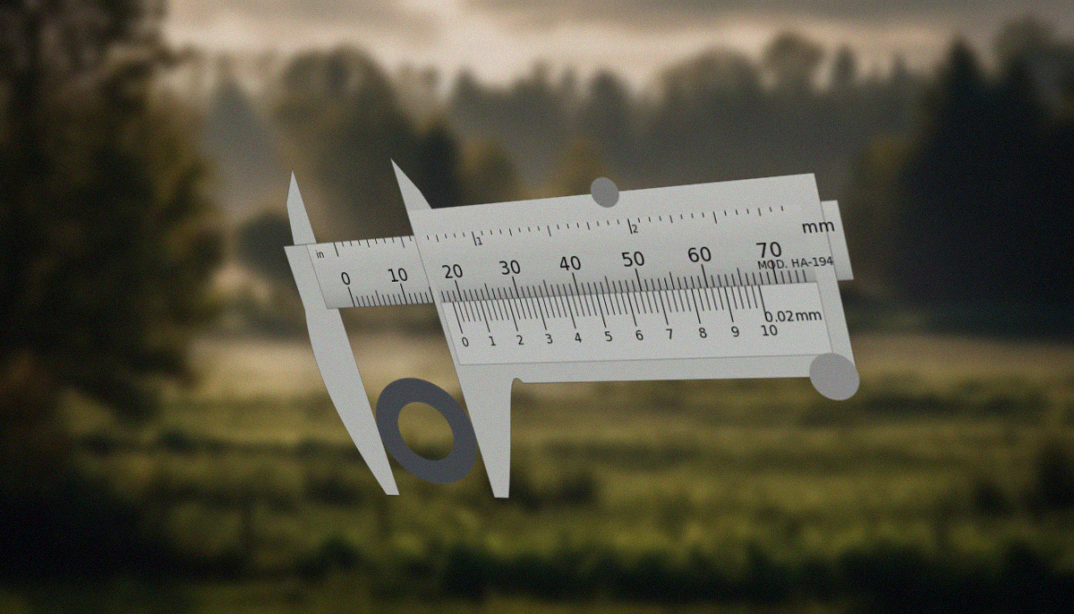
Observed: 18.4; mm
